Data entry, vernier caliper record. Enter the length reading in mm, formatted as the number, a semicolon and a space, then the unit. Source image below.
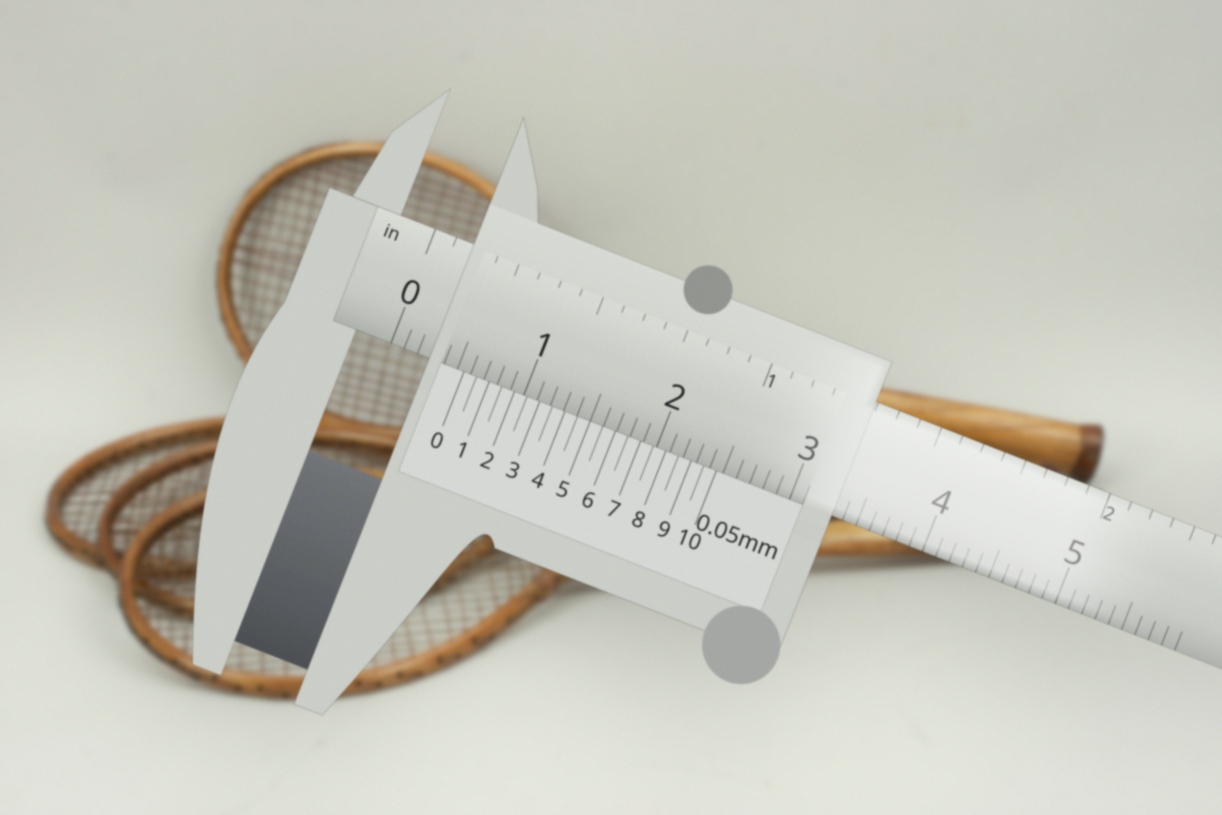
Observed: 5.5; mm
